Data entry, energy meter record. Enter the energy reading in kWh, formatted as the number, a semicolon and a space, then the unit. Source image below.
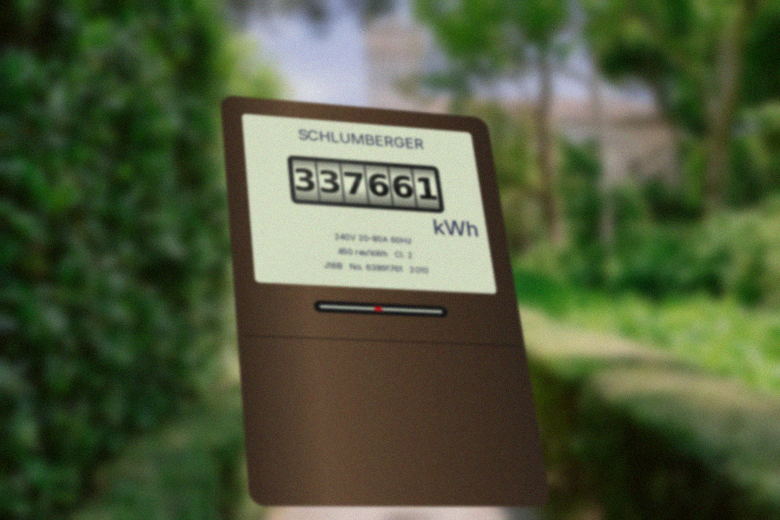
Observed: 337661; kWh
